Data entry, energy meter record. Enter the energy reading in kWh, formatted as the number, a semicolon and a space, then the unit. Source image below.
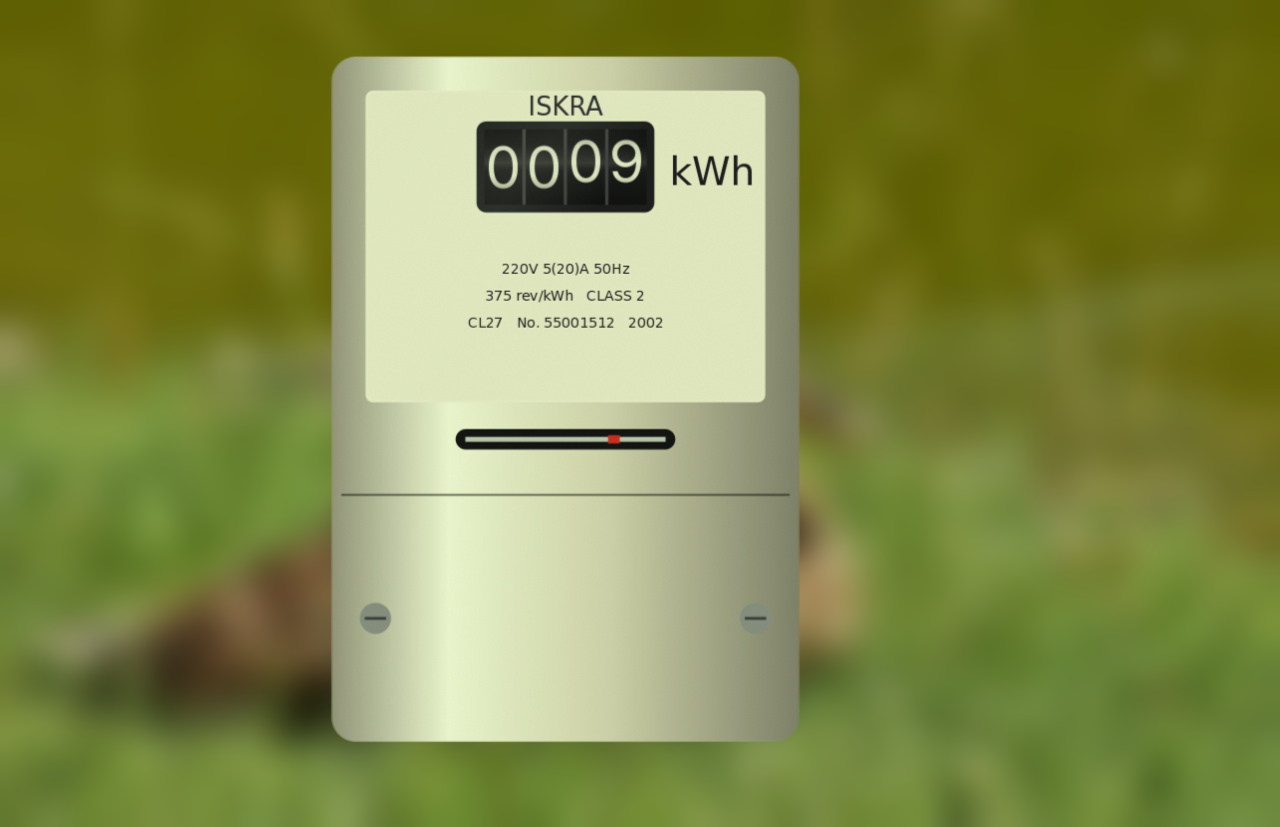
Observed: 9; kWh
